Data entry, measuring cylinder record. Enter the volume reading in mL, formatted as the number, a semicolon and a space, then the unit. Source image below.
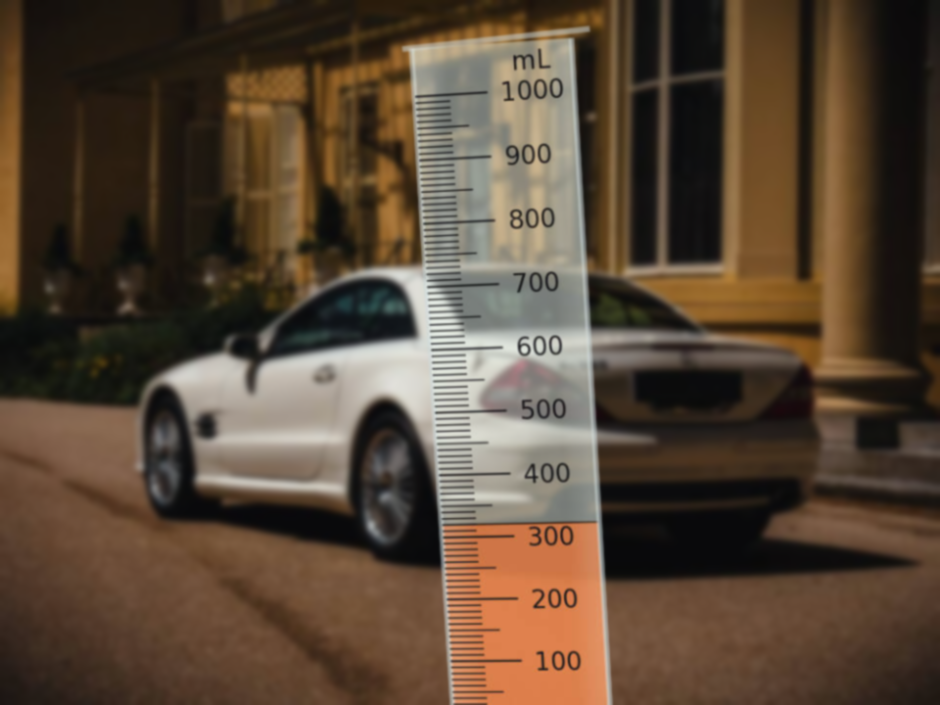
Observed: 320; mL
